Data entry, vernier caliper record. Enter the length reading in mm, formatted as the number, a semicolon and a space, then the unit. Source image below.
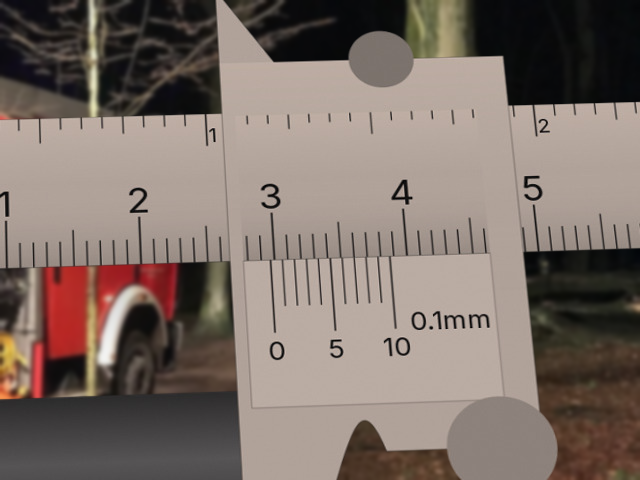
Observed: 29.7; mm
